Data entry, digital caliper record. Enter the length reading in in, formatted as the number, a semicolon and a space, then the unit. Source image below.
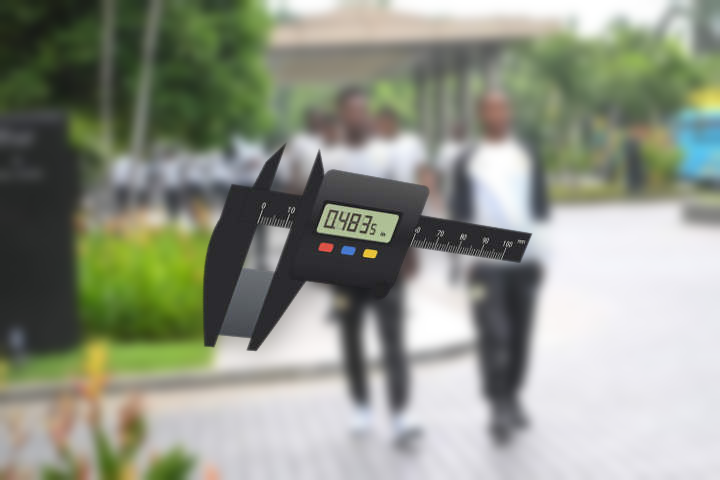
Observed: 0.4835; in
